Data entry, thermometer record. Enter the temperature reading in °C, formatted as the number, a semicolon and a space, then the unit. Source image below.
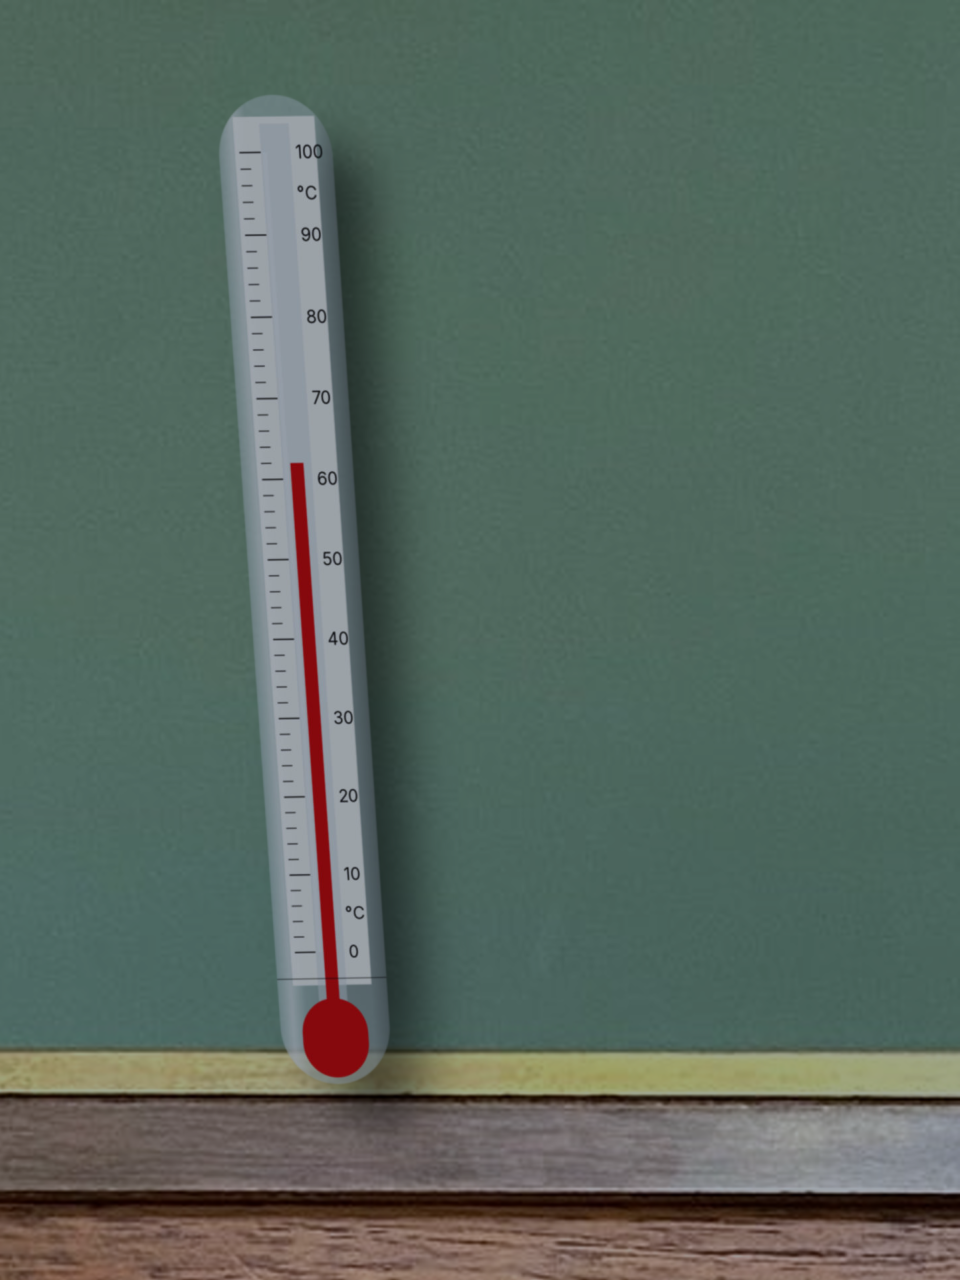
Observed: 62; °C
